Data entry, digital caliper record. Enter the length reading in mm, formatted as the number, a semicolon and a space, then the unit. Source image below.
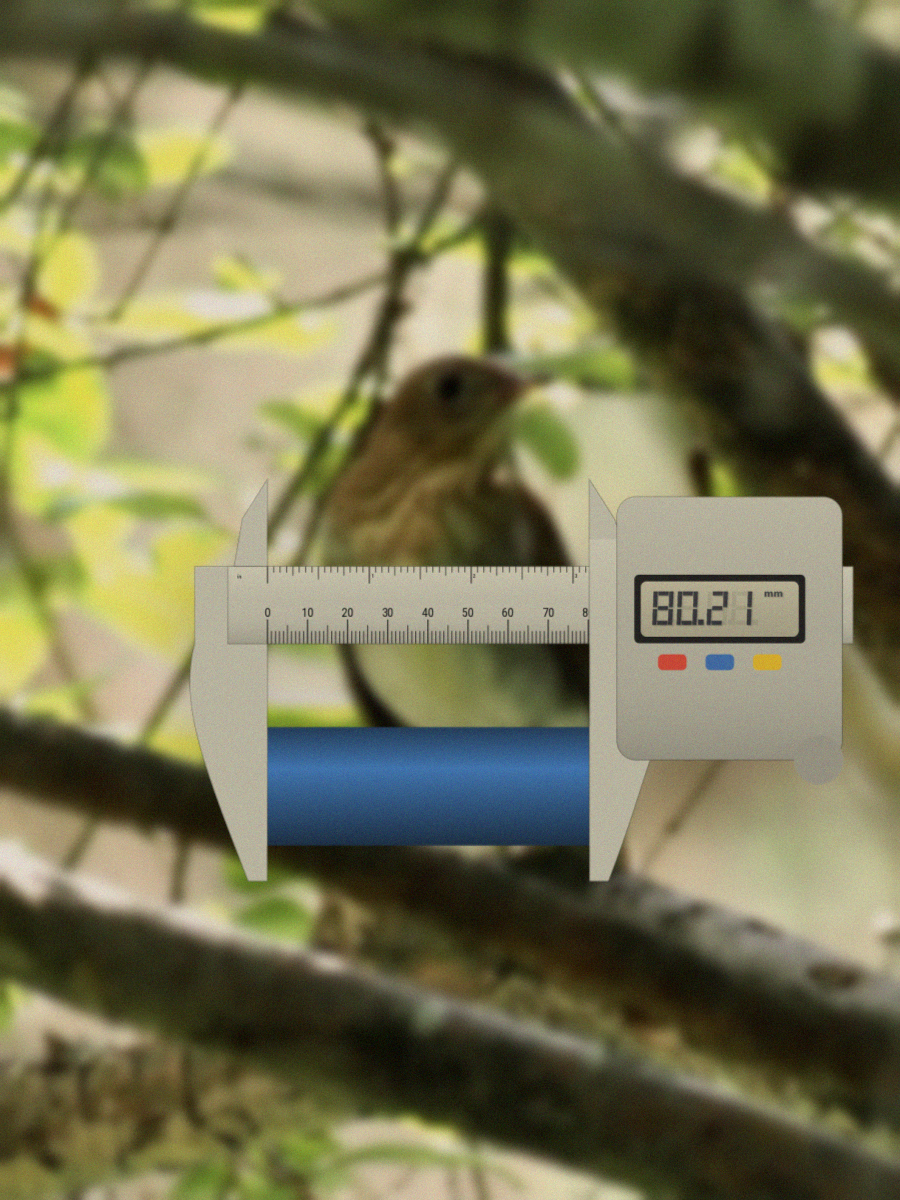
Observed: 80.21; mm
